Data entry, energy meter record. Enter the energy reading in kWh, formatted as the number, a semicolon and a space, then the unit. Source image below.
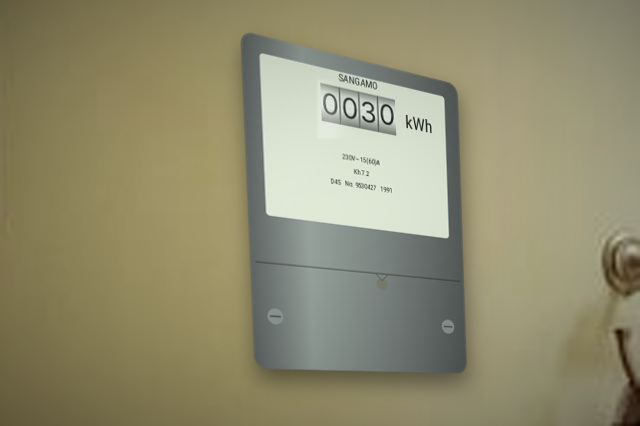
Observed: 30; kWh
